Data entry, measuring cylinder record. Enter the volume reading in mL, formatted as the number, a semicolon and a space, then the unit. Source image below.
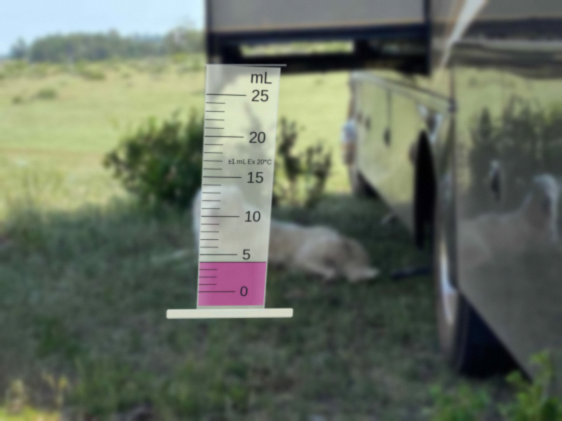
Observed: 4; mL
